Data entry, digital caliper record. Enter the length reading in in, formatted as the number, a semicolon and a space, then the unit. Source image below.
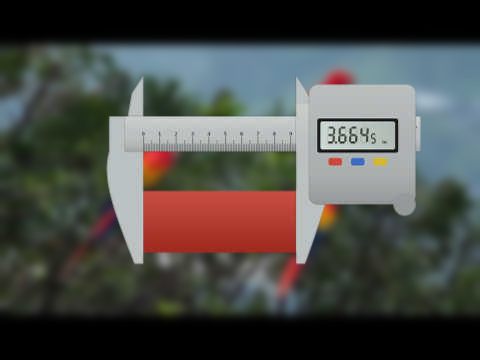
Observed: 3.6645; in
